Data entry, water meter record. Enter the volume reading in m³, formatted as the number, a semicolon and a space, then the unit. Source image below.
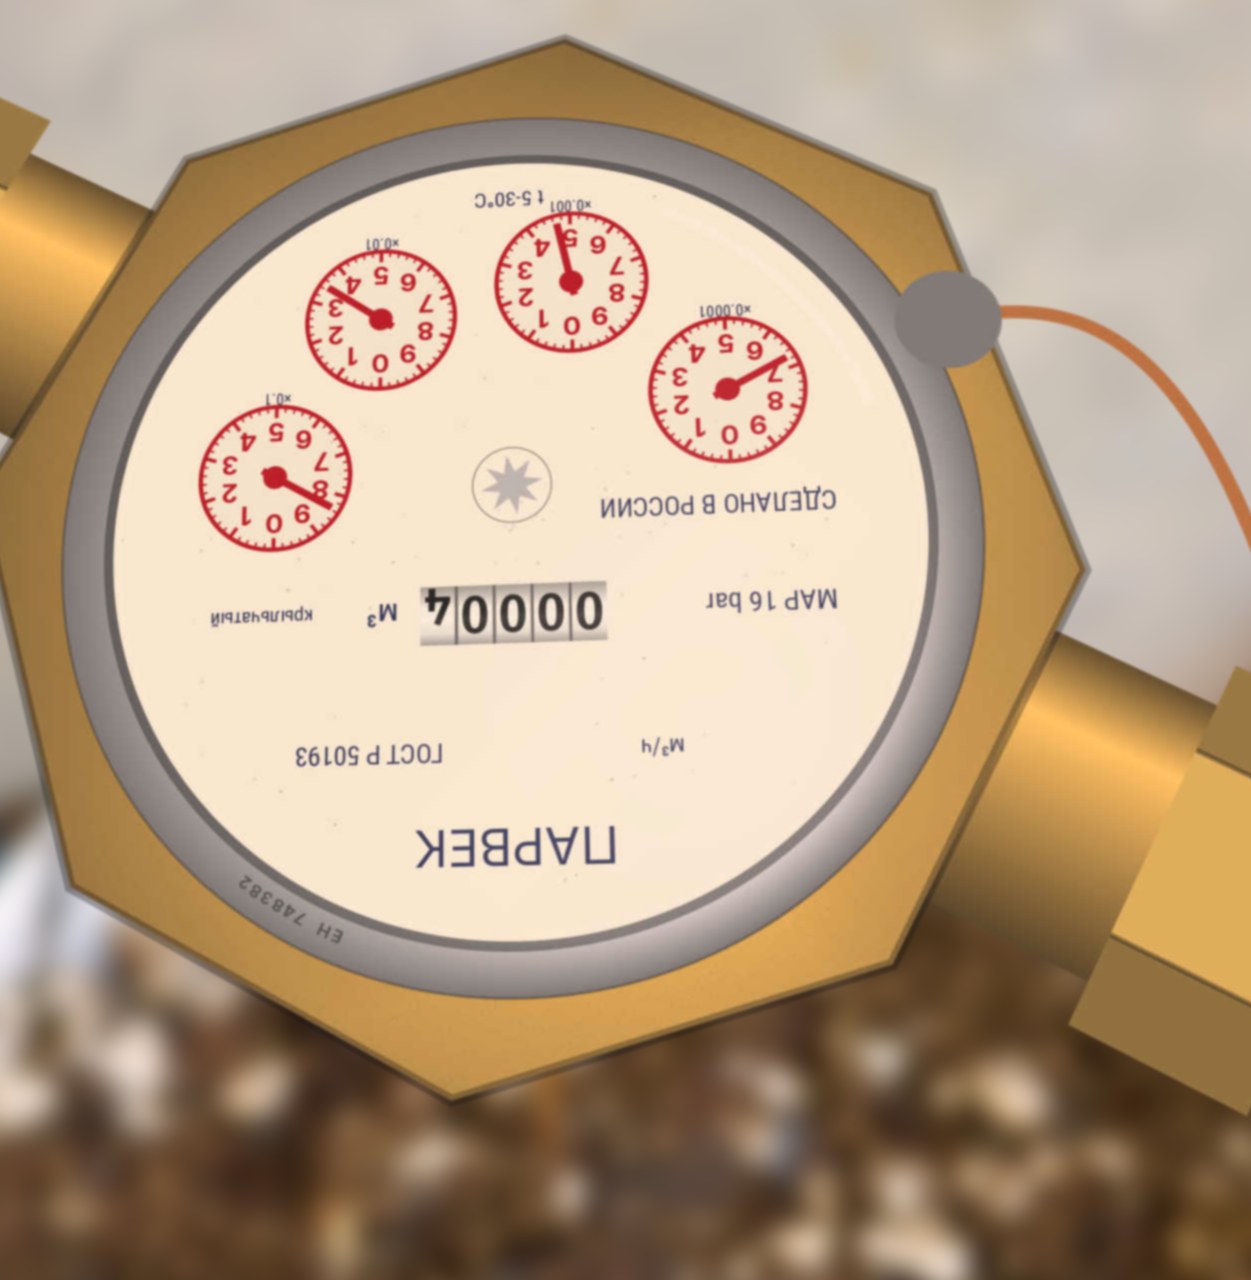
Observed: 3.8346; m³
